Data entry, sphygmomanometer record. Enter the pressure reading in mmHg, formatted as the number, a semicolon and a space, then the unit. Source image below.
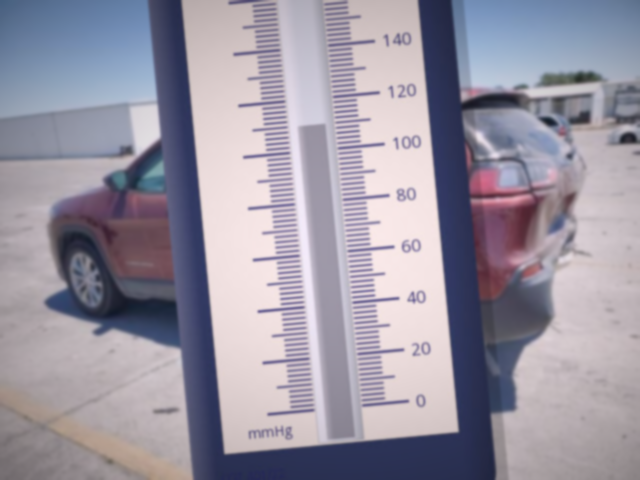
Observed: 110; mmHg
